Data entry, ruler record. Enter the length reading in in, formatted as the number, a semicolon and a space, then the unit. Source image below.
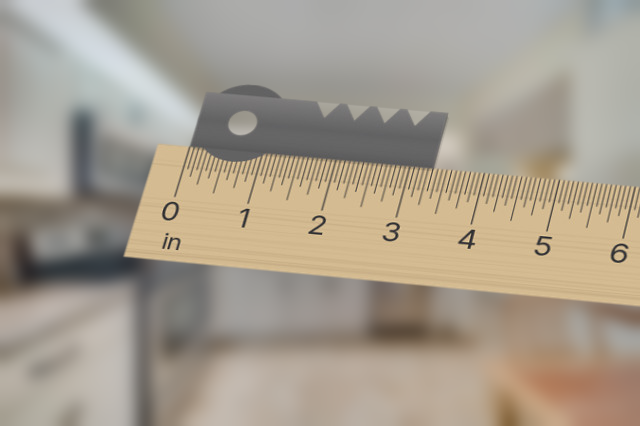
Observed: 3.3125; in
